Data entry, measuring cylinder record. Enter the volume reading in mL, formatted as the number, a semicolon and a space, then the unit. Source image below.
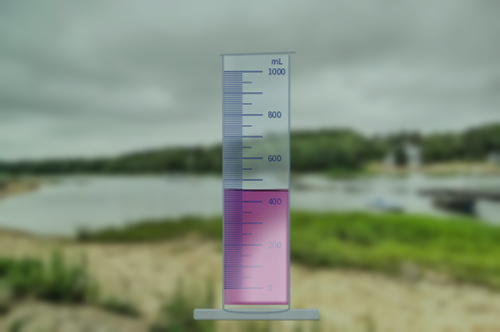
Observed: 450; mL
